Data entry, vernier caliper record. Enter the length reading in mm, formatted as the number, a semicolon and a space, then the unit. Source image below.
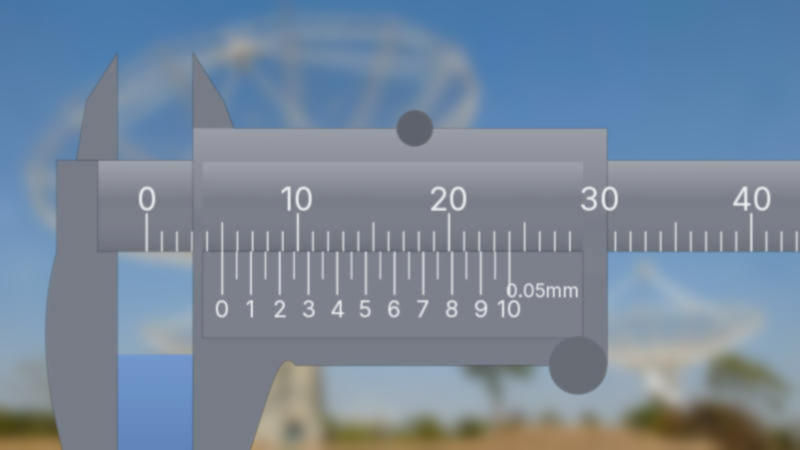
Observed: 5.0; mm
